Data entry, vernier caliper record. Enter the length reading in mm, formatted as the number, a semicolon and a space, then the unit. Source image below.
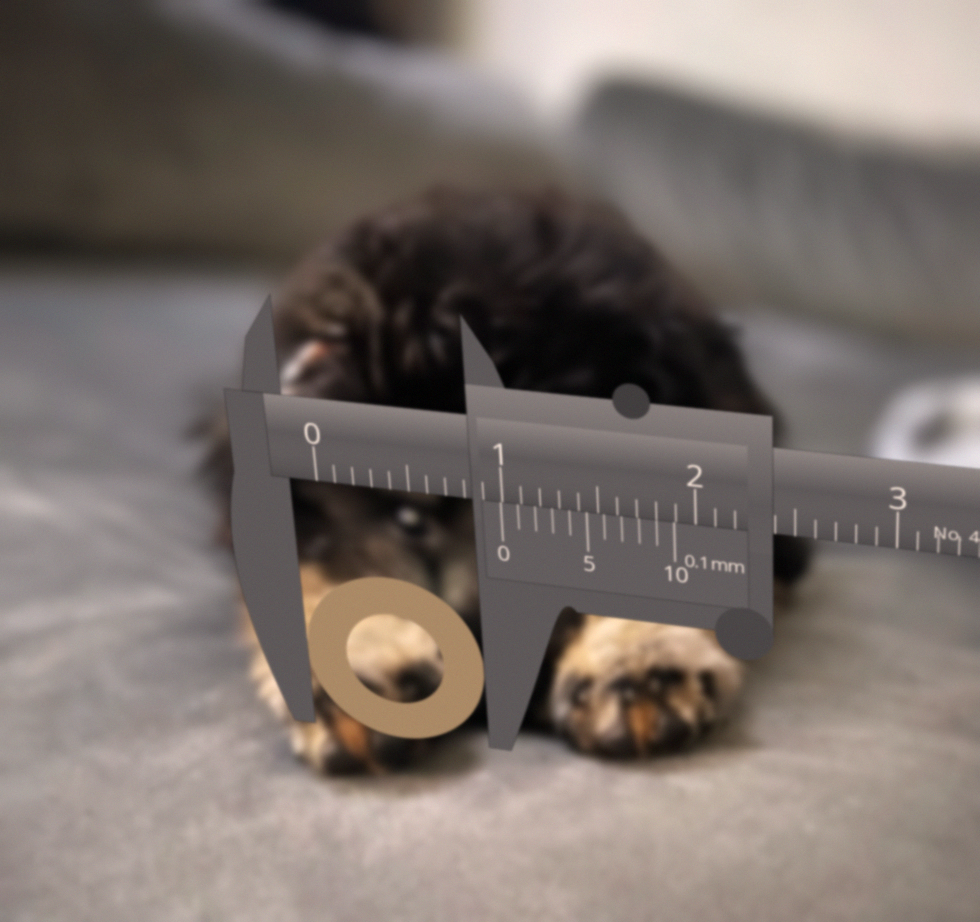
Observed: 9.9; mm
